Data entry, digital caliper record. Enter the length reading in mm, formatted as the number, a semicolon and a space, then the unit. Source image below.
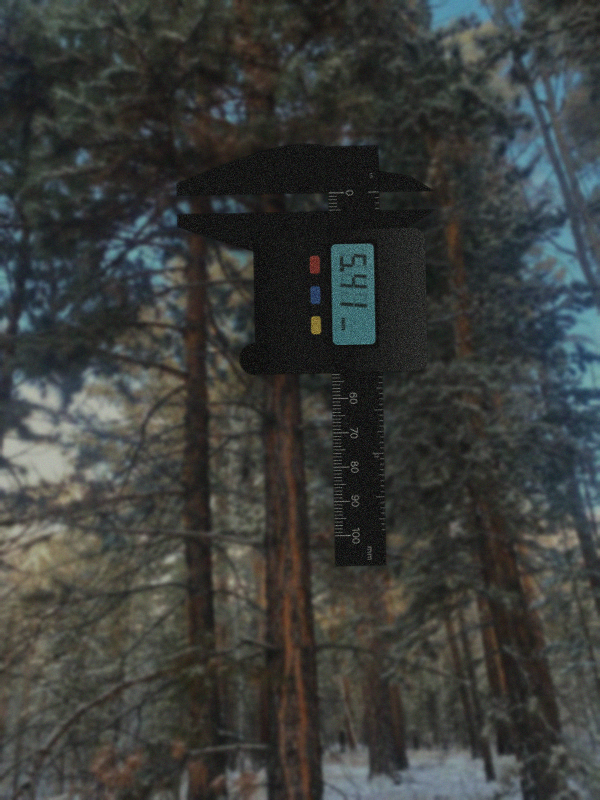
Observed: 5.41; mm
